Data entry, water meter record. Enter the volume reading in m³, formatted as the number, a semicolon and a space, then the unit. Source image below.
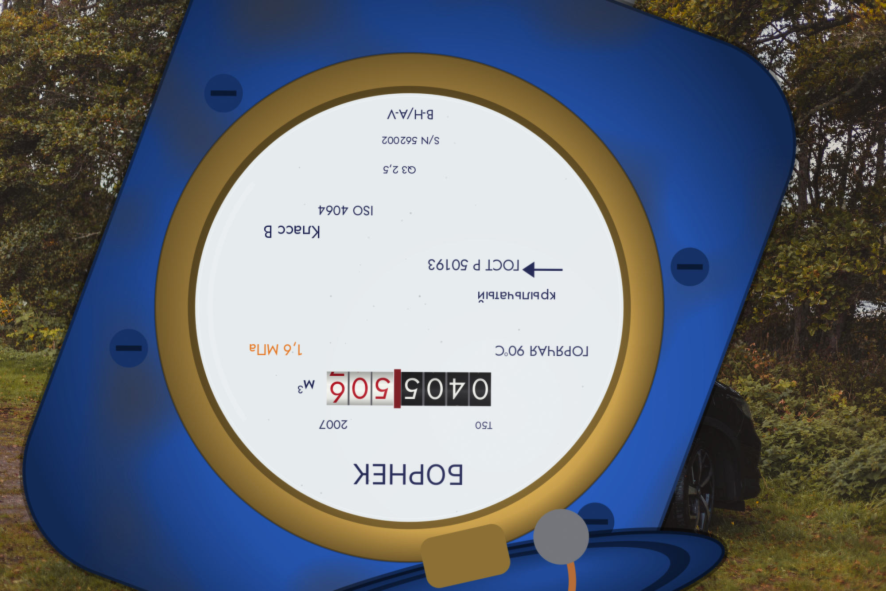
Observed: 405.506; m³
